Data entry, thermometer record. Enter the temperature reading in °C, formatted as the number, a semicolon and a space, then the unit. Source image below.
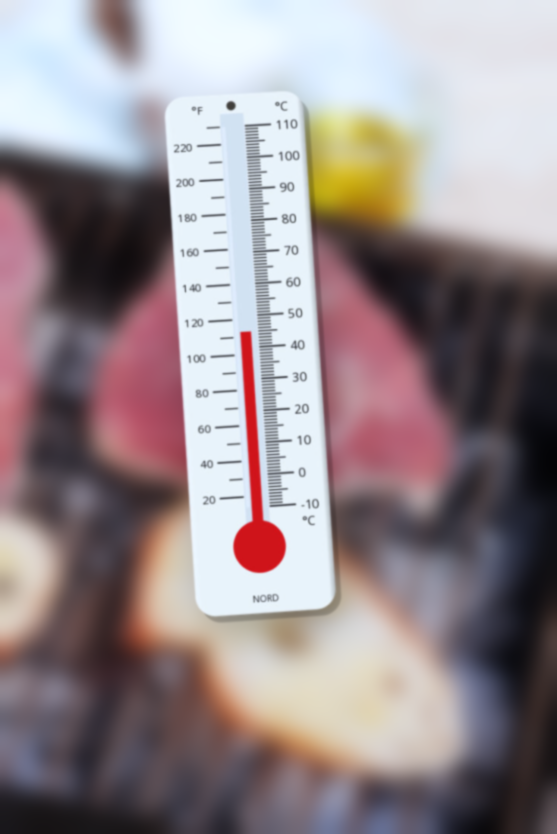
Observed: 45; °C
